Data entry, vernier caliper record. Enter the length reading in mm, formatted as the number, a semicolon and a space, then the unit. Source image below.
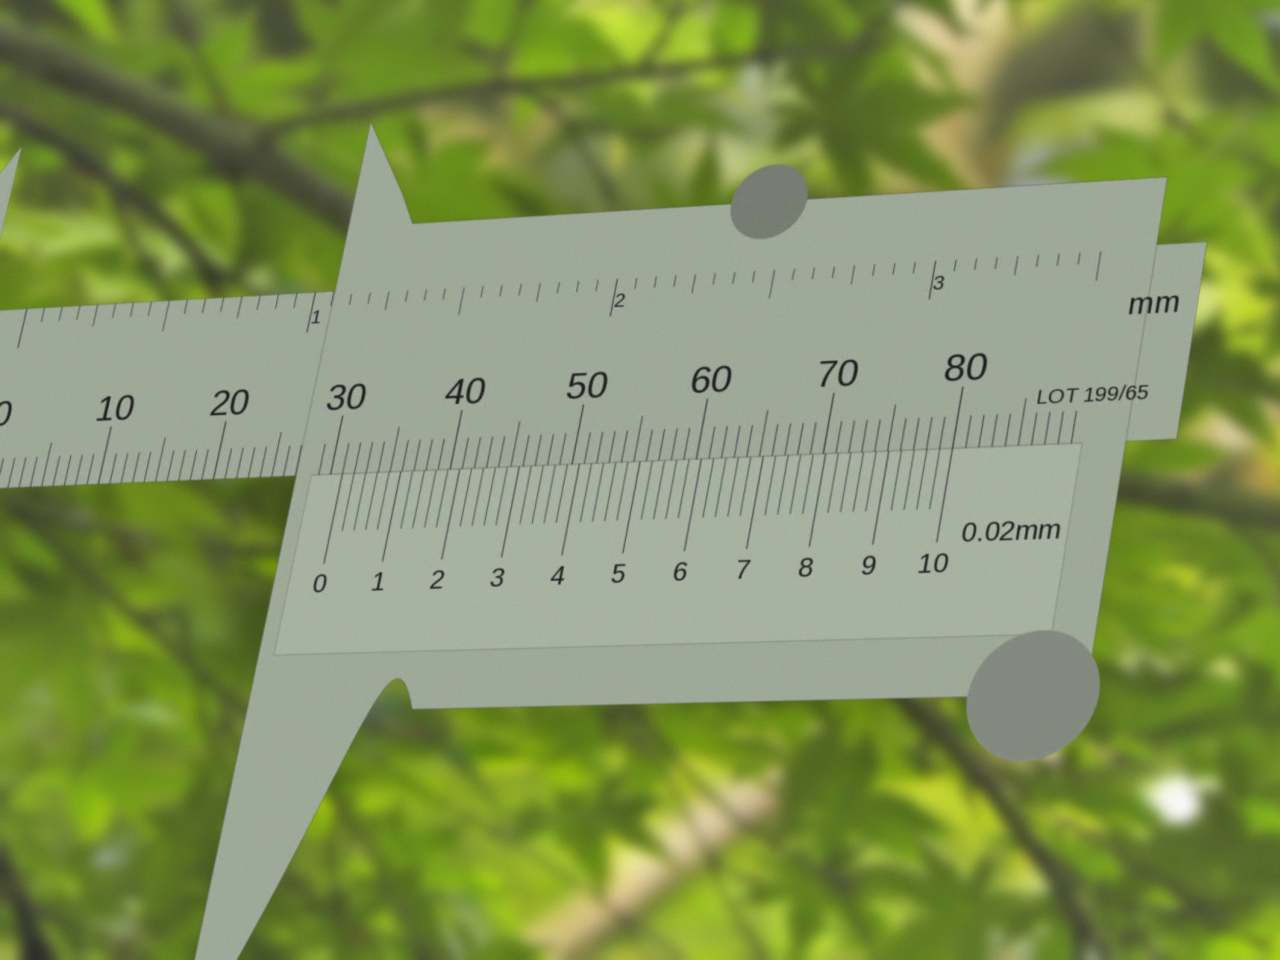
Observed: 31.0; mm
